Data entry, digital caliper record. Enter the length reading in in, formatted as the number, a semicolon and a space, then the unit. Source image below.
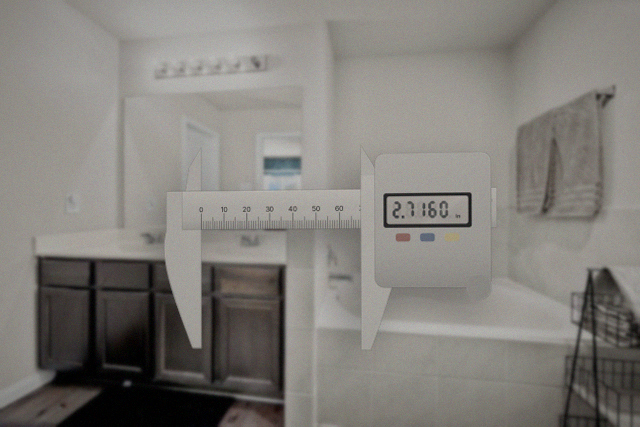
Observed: 2.7160; in
